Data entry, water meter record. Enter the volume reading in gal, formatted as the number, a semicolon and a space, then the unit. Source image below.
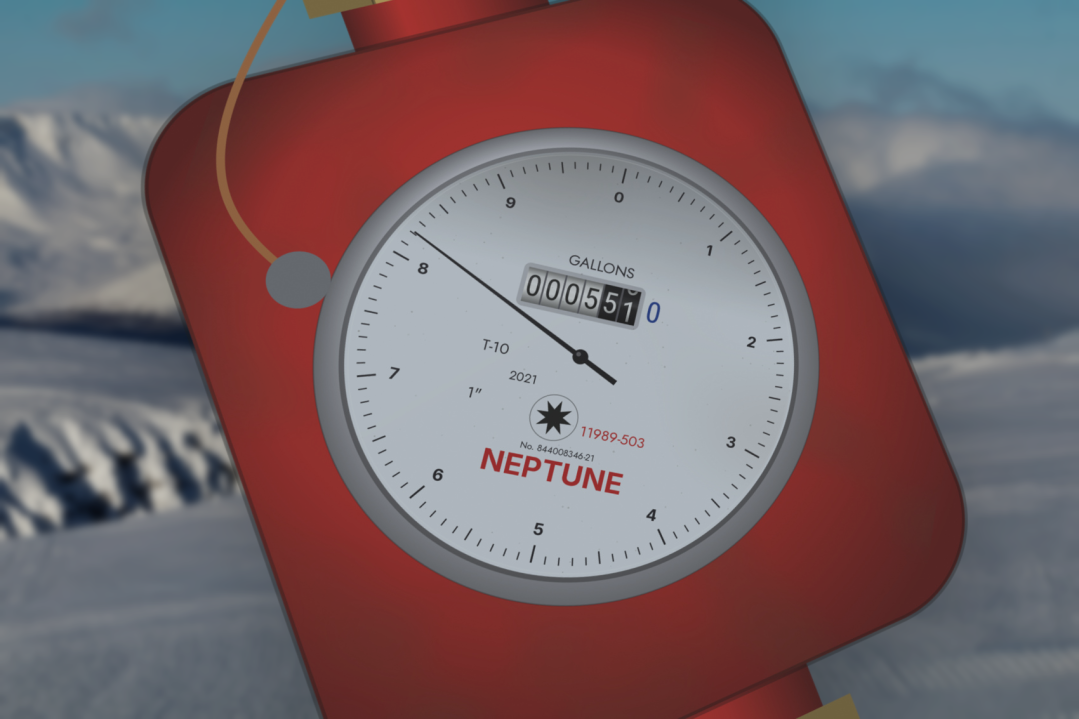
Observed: 5508.2; gal
